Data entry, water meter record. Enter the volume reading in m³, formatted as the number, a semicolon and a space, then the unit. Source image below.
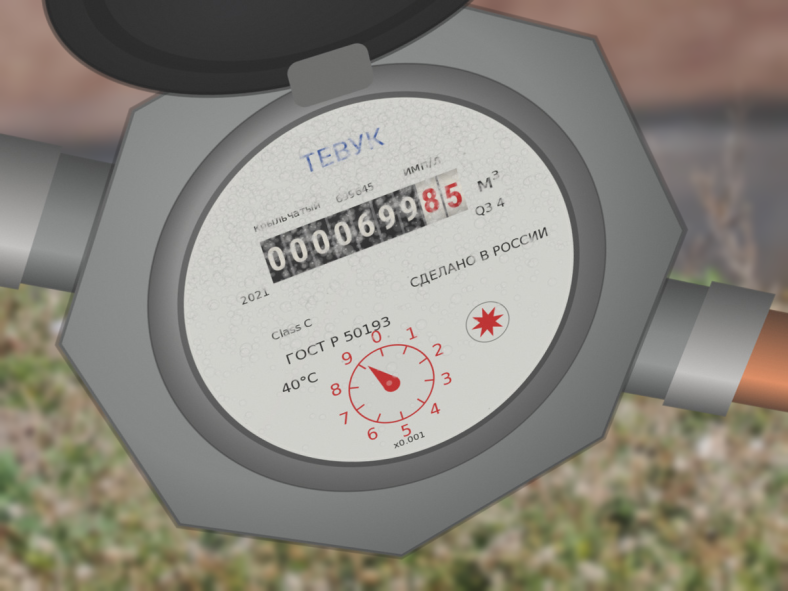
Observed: 699.849; m³
